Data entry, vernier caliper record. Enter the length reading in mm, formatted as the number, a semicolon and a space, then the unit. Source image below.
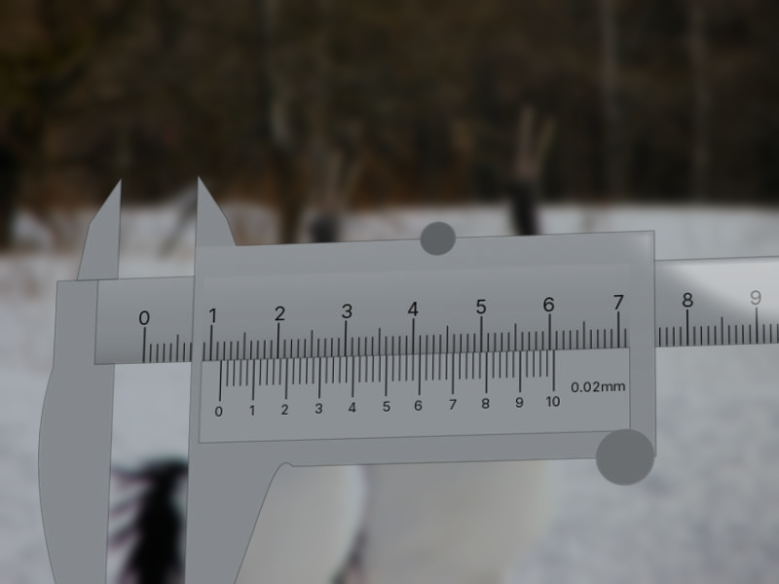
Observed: 11.6; mm
